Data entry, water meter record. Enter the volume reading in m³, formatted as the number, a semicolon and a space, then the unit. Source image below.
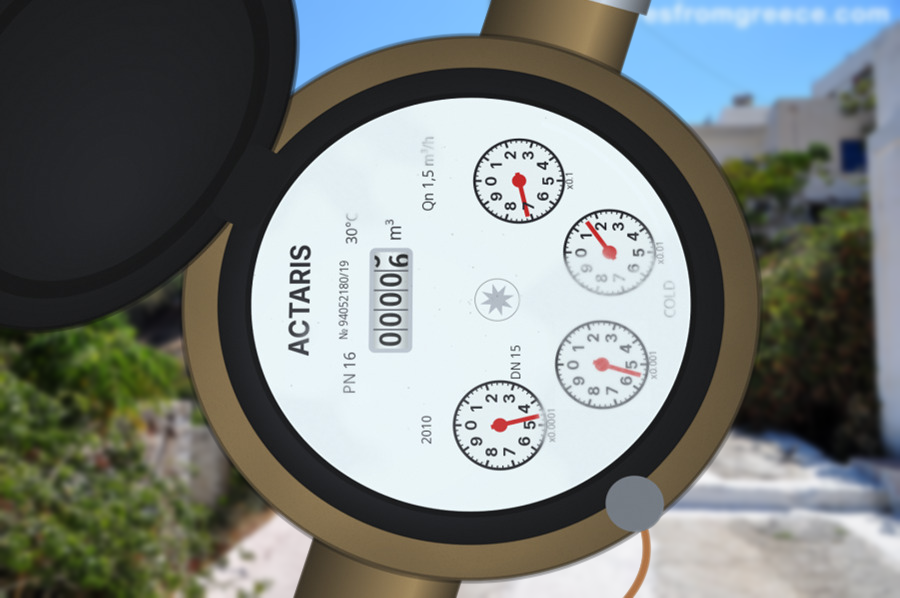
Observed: 5.7154; m³
